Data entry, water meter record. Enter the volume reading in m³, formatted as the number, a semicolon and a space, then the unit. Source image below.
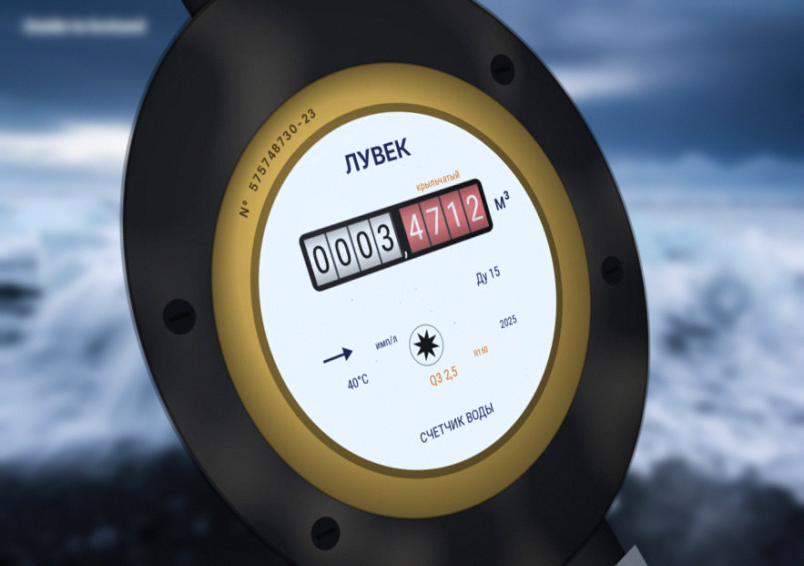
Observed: 3.4712; m³
